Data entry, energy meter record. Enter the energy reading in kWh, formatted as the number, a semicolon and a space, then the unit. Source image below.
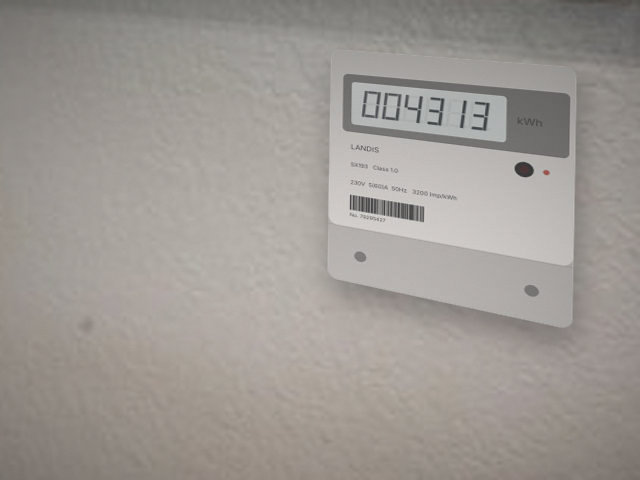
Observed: 4313; kWh
